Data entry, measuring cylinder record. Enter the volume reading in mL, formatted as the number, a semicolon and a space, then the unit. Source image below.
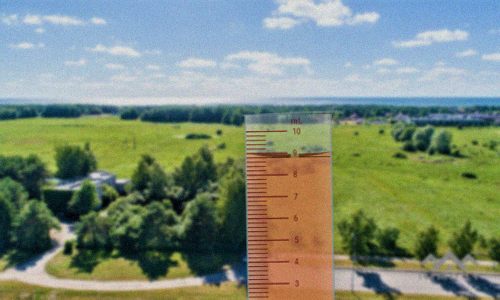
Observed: 8.8; mL
